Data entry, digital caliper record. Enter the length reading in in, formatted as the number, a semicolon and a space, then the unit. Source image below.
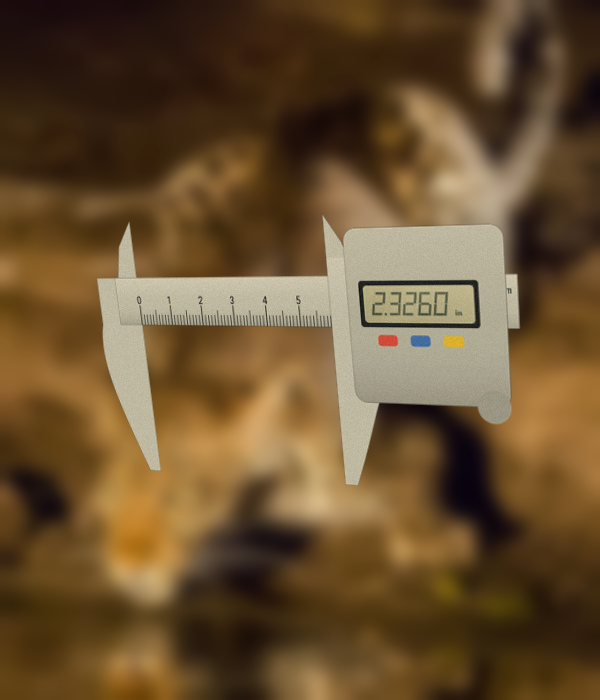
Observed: 2.3260; in
